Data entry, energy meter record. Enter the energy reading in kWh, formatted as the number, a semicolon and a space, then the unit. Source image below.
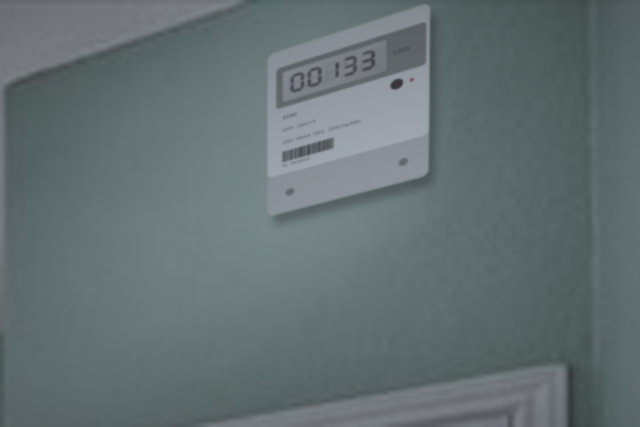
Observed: 133; kWh
